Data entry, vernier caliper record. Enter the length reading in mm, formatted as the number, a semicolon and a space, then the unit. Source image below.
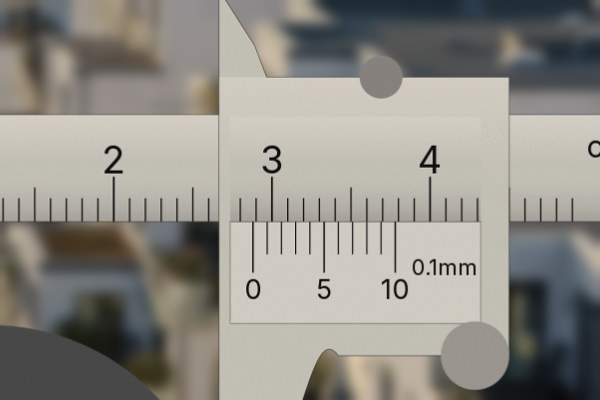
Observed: 28.8; mm
